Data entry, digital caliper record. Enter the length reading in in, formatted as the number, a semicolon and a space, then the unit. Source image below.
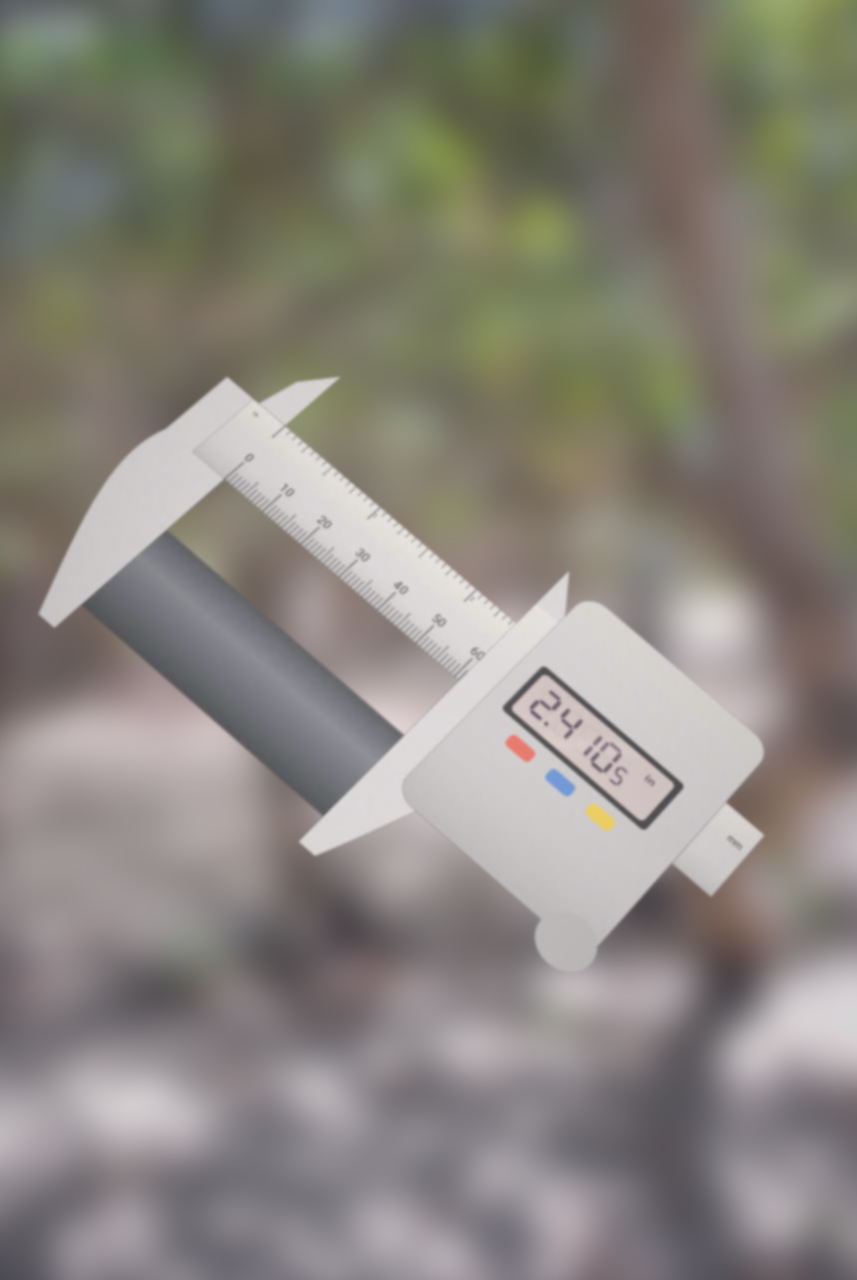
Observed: 2.4105; in
